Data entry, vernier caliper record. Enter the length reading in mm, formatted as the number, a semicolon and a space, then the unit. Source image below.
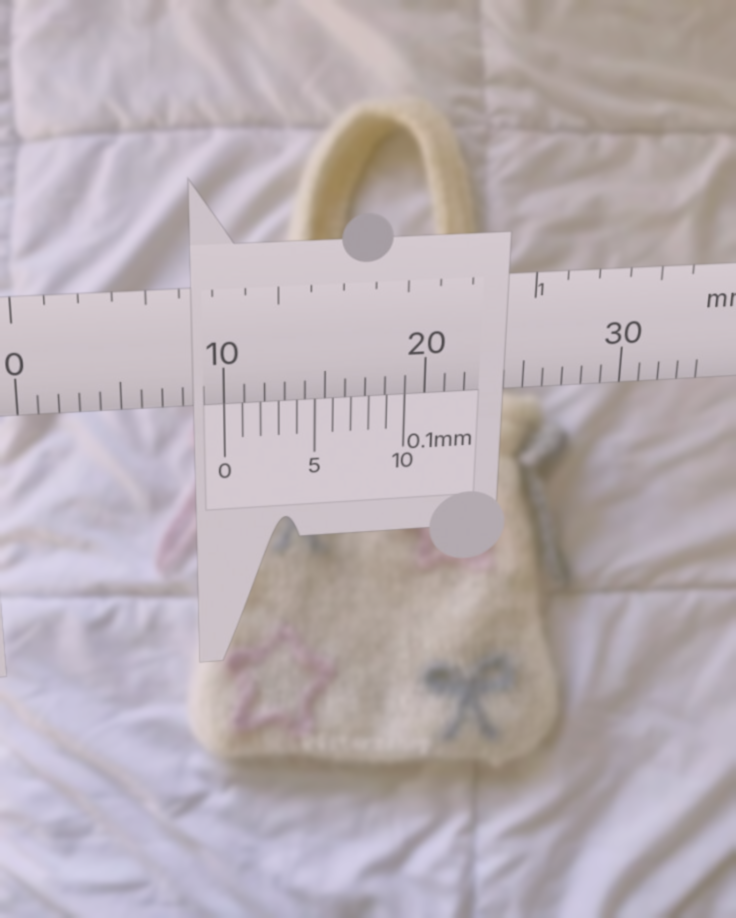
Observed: 10.0; mm
